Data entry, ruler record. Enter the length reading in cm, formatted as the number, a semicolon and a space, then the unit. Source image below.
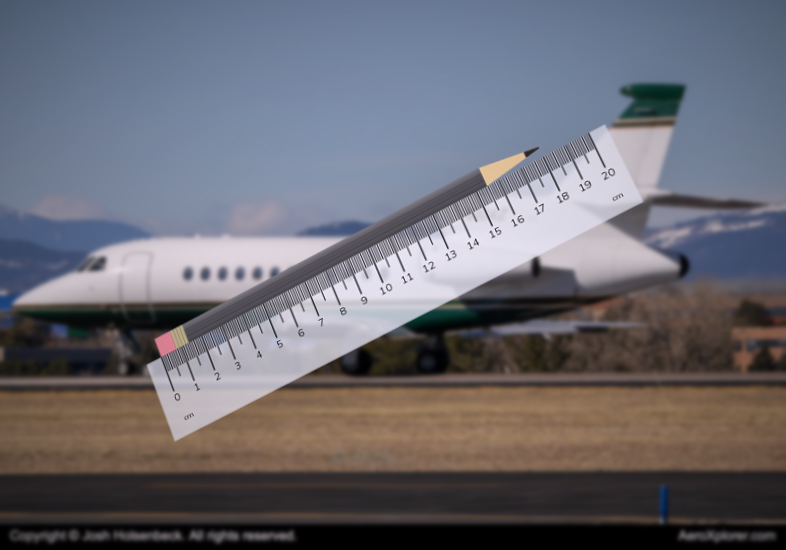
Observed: 18; cm
